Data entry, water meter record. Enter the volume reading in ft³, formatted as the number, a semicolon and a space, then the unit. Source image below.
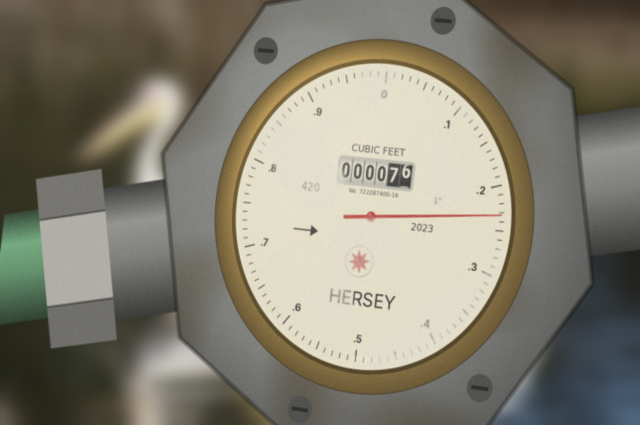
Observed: 76.23; ft³
